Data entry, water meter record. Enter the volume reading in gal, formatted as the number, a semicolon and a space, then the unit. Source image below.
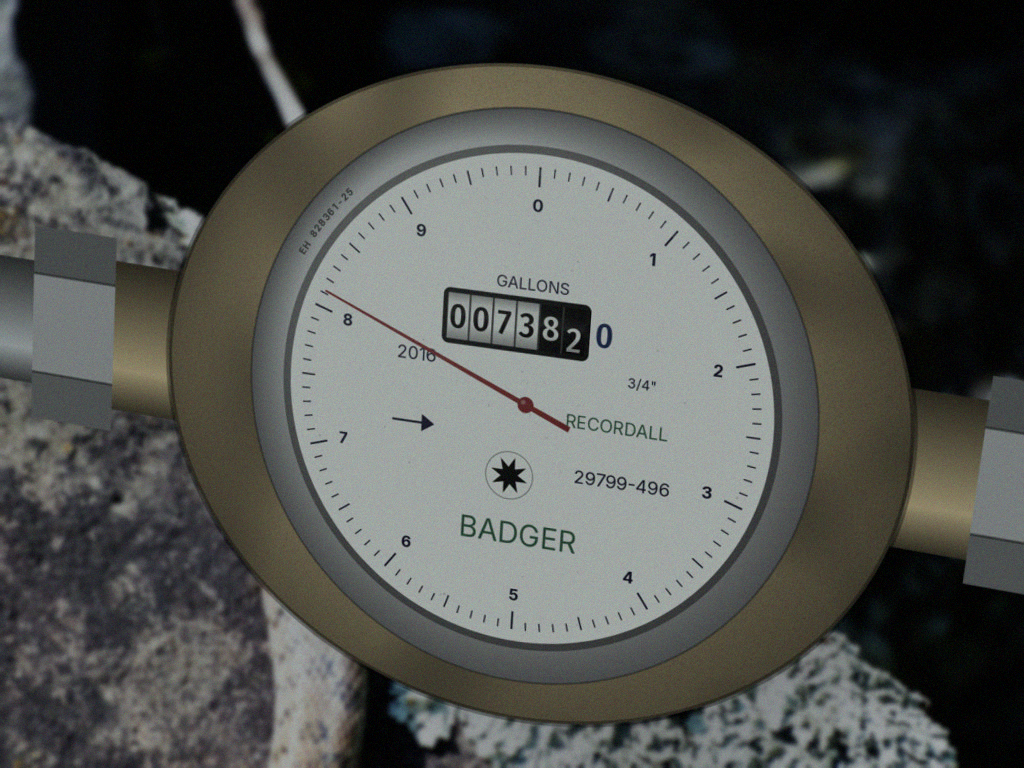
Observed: 73818.1; gal
